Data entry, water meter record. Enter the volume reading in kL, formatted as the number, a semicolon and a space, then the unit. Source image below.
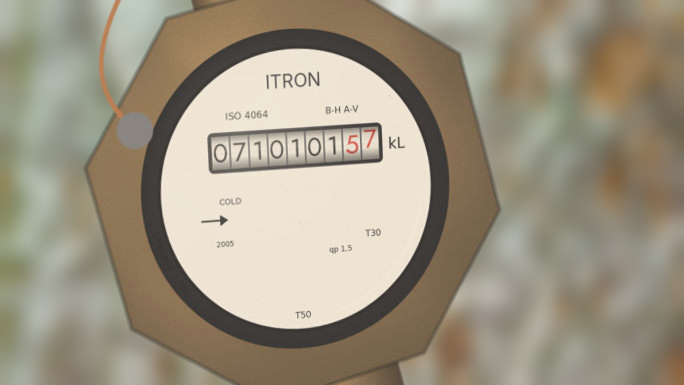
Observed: 710101.57; kL
